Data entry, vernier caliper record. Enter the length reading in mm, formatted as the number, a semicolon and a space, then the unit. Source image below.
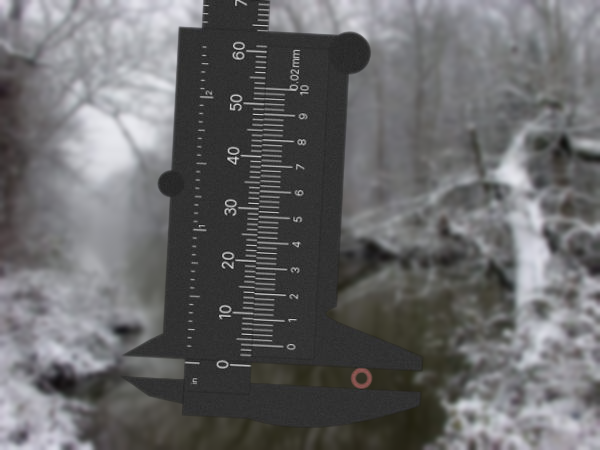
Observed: 4.0; mm
